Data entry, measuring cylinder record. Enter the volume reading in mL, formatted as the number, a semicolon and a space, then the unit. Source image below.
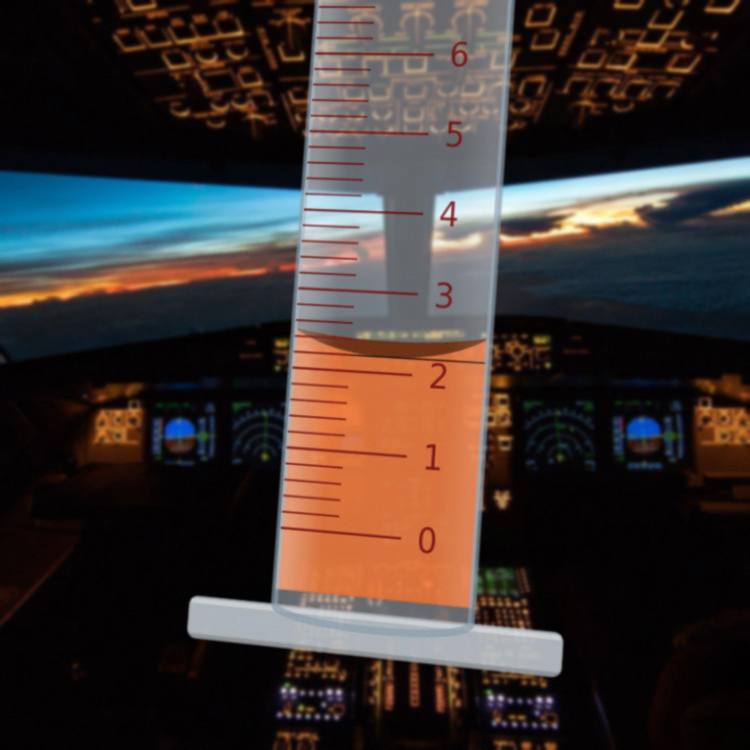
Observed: 2.2; mL
